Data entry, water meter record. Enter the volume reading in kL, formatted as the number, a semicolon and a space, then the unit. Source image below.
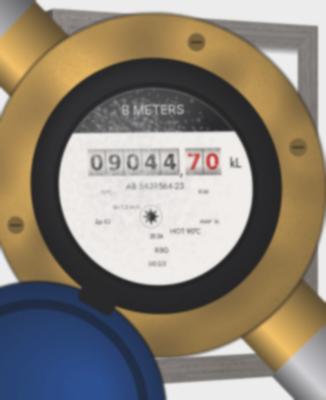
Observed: 9044.70; kL
